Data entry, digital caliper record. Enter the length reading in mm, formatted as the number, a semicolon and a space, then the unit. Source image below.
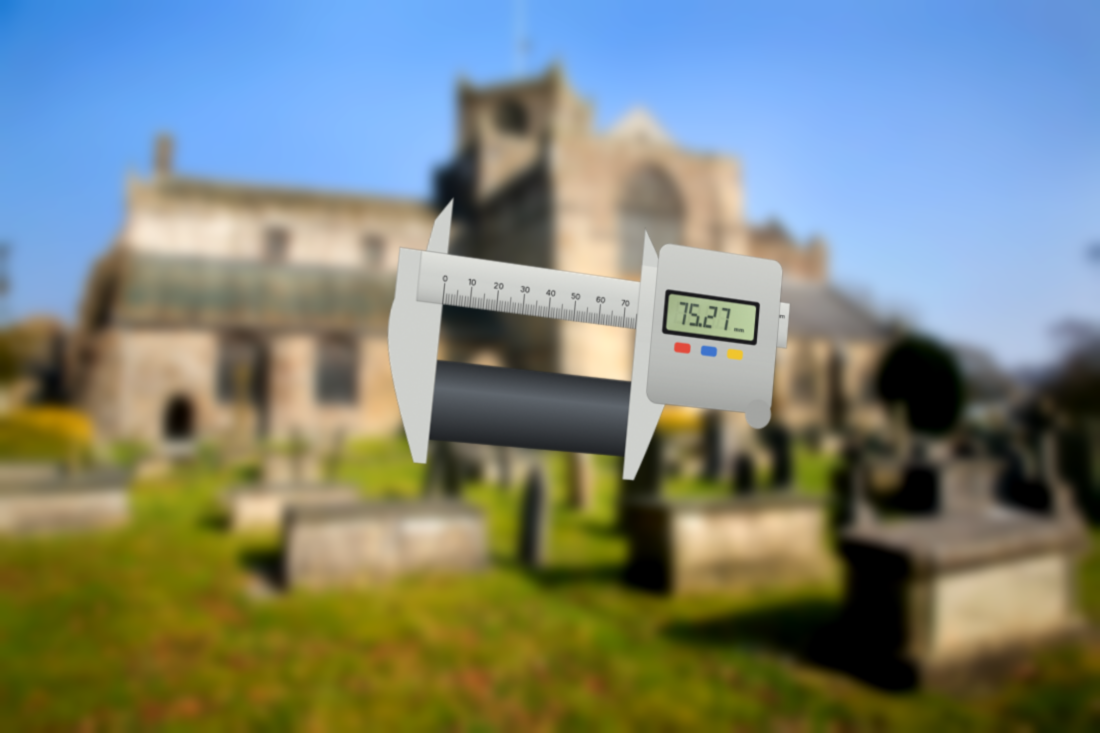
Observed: 75.27; mm
